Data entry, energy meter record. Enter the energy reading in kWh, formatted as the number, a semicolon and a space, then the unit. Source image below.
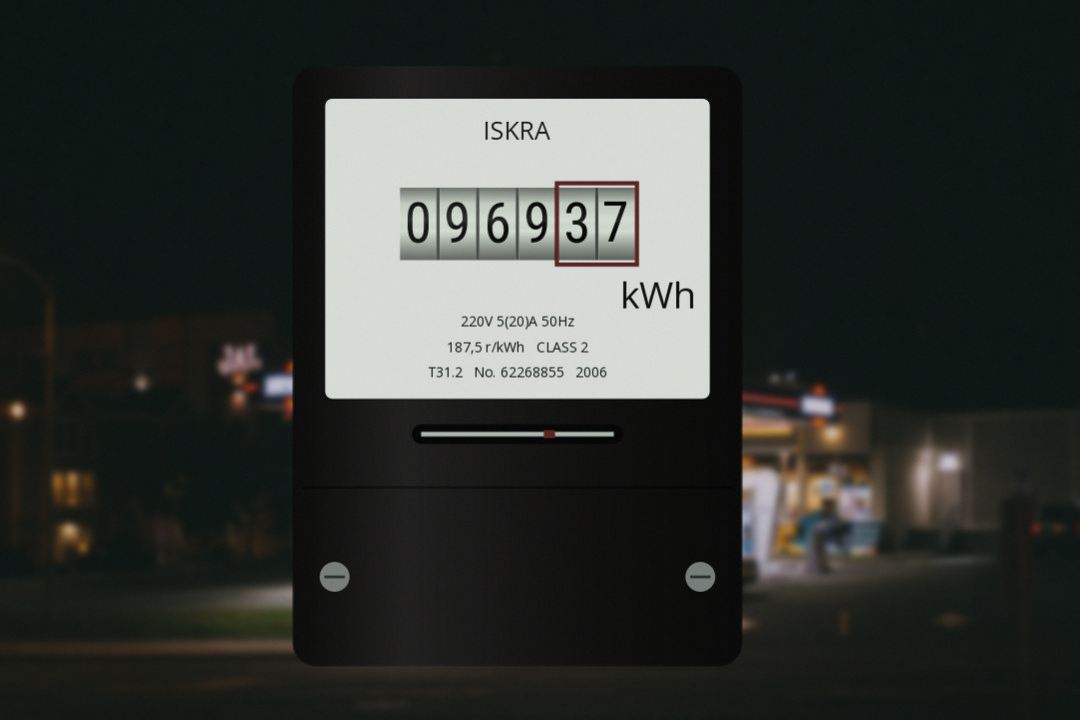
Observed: 969.37; kWh
